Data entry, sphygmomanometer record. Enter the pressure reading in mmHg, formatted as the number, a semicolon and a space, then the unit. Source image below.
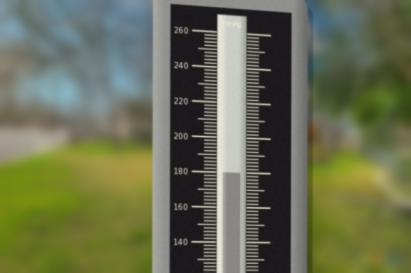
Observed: 180; mmHg
